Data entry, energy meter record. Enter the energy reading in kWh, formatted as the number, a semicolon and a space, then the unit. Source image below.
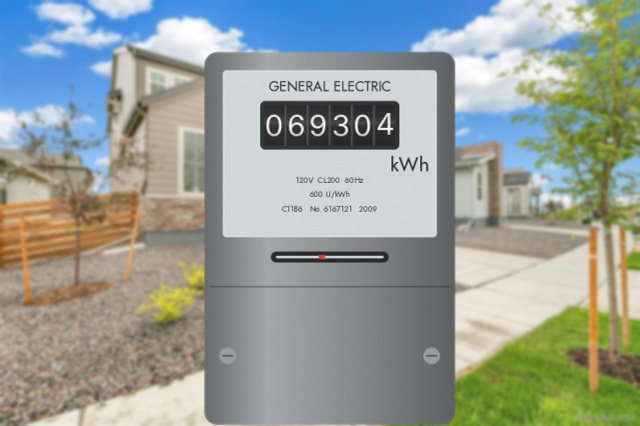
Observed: 69304; kWh
